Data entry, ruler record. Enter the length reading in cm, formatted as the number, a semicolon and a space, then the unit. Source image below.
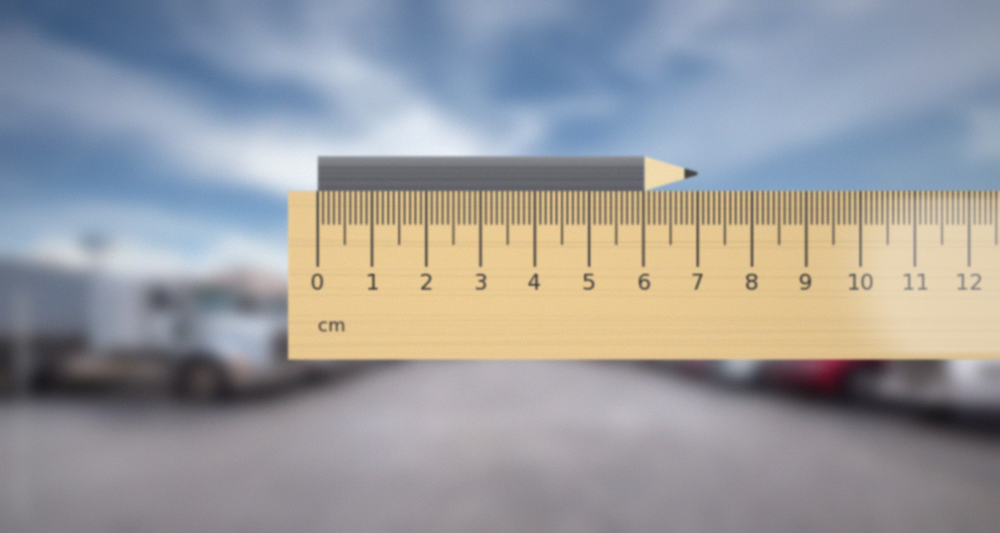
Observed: 7; cm
